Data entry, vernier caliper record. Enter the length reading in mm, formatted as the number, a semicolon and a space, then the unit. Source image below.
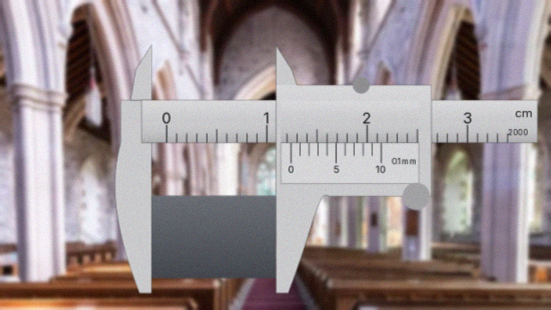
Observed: 12.4; mm
